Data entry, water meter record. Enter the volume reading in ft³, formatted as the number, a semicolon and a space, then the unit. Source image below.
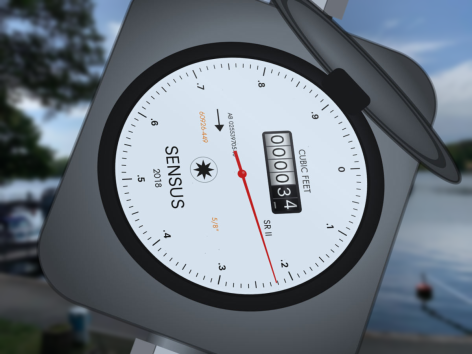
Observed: 34.22; ft³
